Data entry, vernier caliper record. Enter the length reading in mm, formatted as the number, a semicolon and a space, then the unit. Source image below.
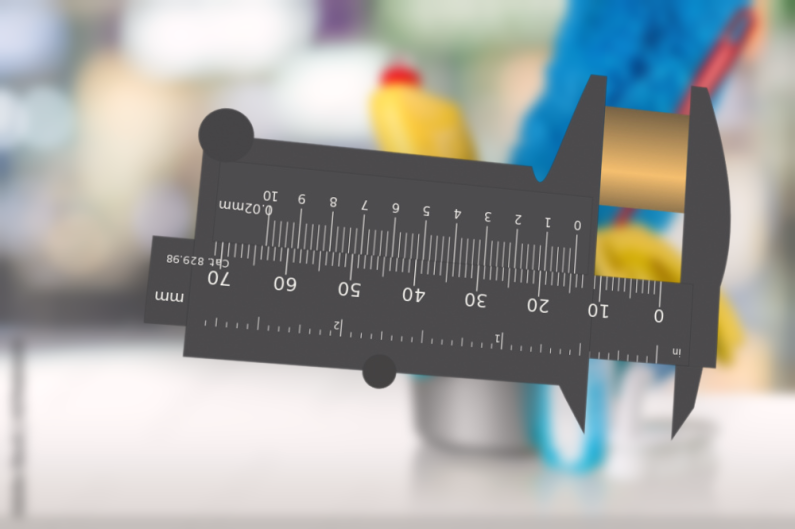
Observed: 14.4; mm
